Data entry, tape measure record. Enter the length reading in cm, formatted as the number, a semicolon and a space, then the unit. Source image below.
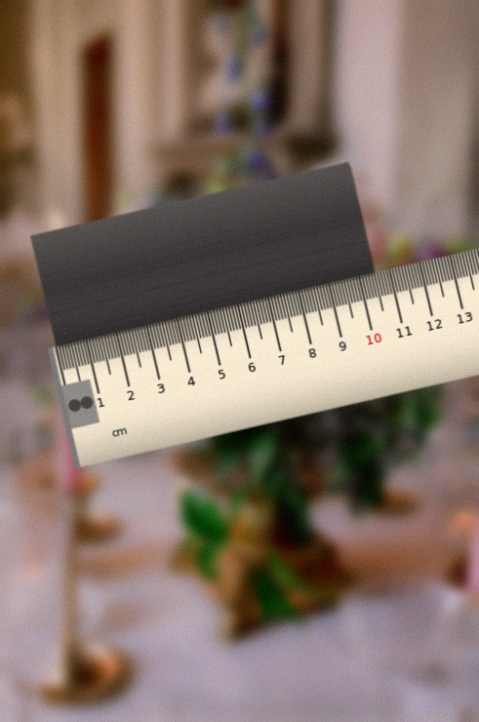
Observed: 10.5; cm
